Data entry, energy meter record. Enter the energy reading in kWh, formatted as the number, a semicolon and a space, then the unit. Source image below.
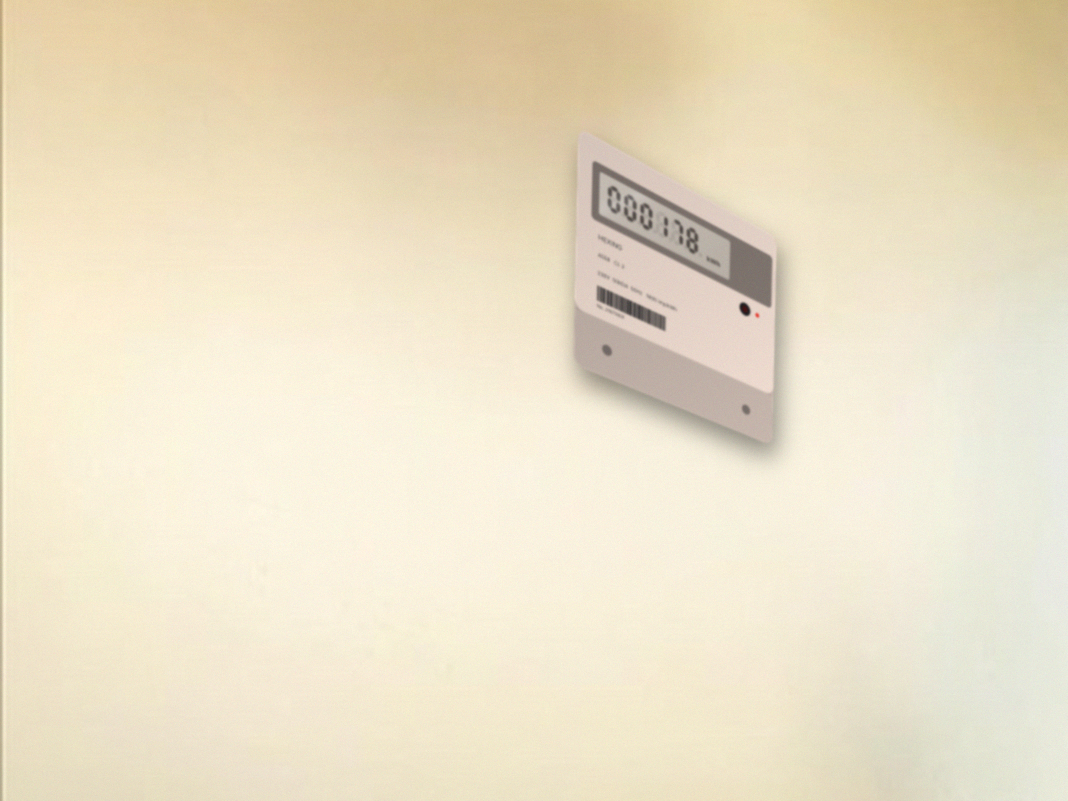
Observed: 178; kWh
